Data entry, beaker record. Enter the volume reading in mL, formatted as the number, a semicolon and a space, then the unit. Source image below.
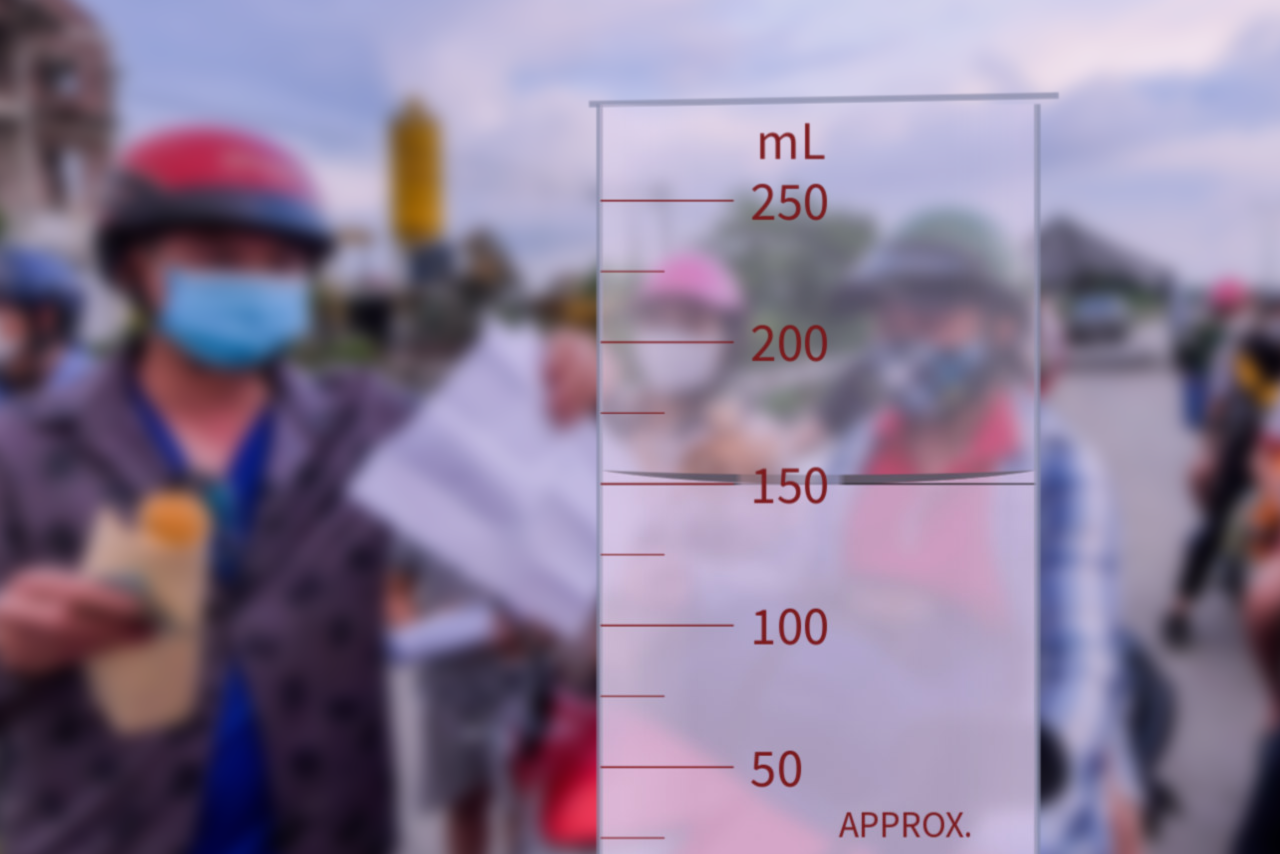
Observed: 150; mL
